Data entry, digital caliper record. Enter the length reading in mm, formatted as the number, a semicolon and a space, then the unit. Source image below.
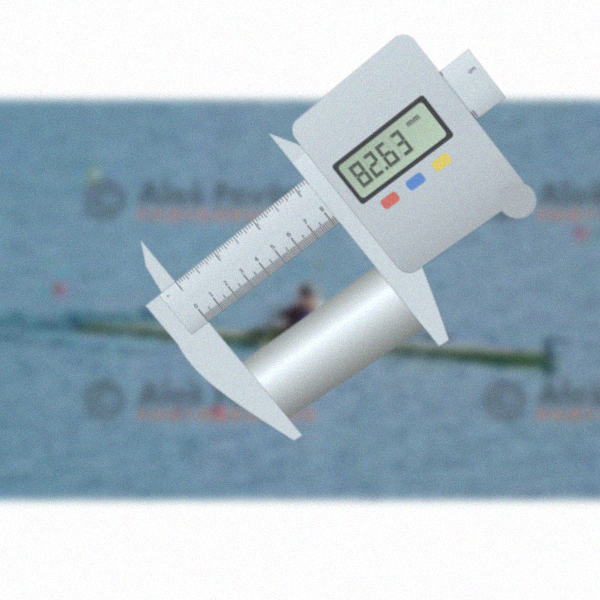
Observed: 82.63; mm
